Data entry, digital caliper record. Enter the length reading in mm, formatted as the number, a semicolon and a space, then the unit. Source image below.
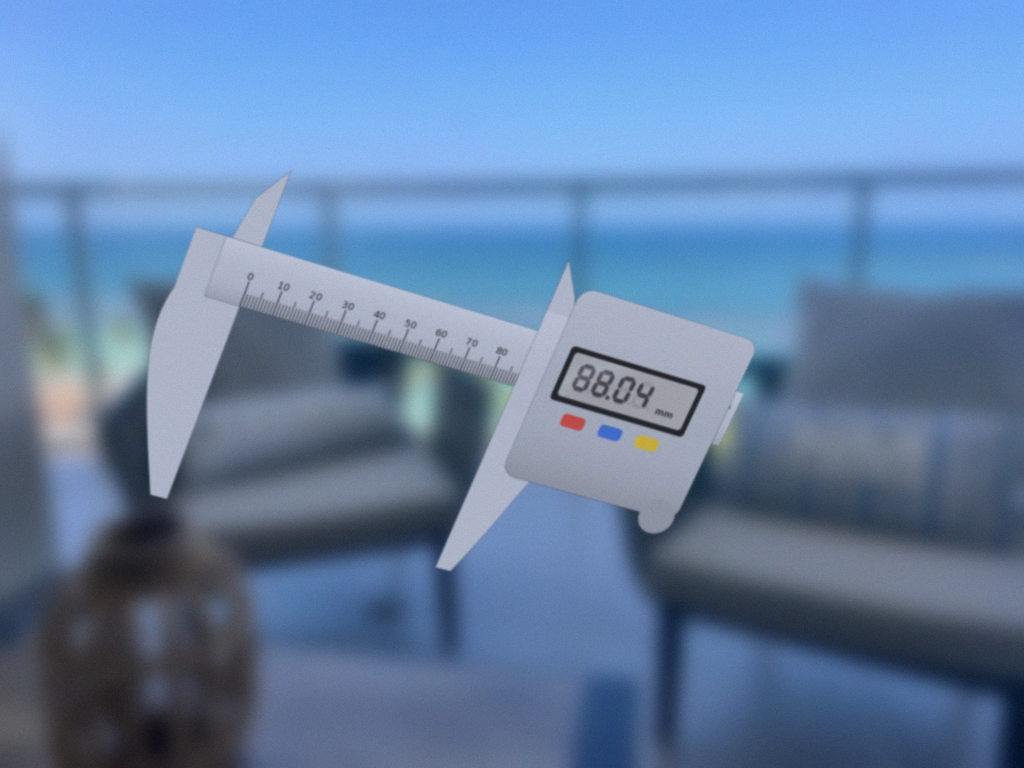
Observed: 88.04; mm
